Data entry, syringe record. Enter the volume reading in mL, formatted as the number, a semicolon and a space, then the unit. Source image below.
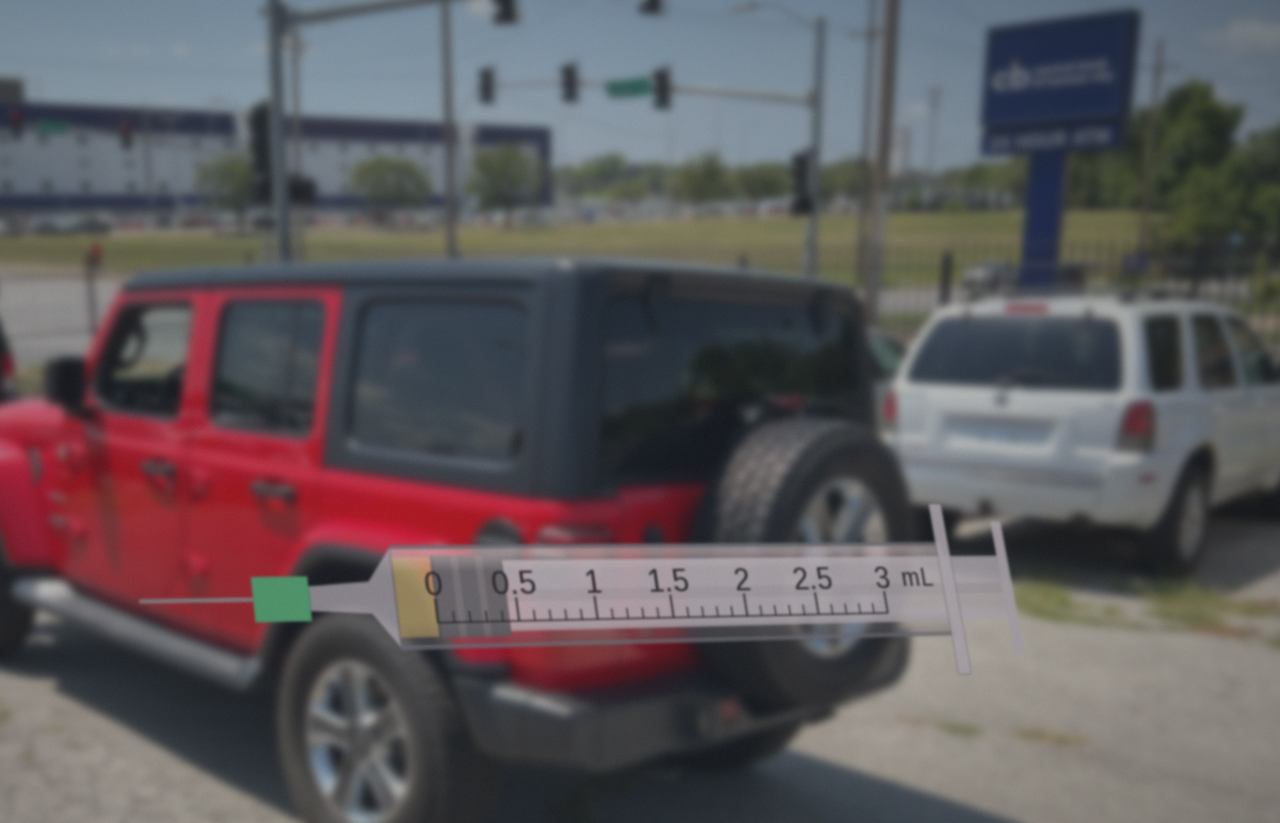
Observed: 0; mL
